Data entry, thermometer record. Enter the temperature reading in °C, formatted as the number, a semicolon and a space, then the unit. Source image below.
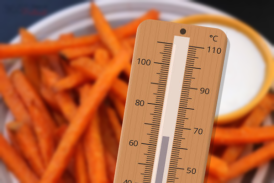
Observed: 65; °C
